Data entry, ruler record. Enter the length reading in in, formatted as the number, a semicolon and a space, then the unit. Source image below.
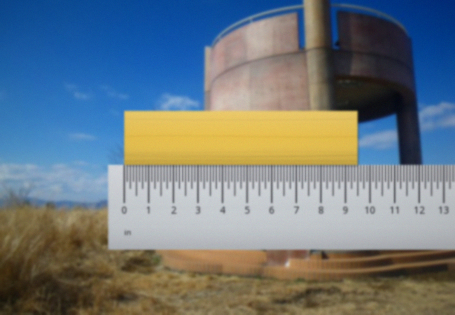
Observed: 9.5; in
